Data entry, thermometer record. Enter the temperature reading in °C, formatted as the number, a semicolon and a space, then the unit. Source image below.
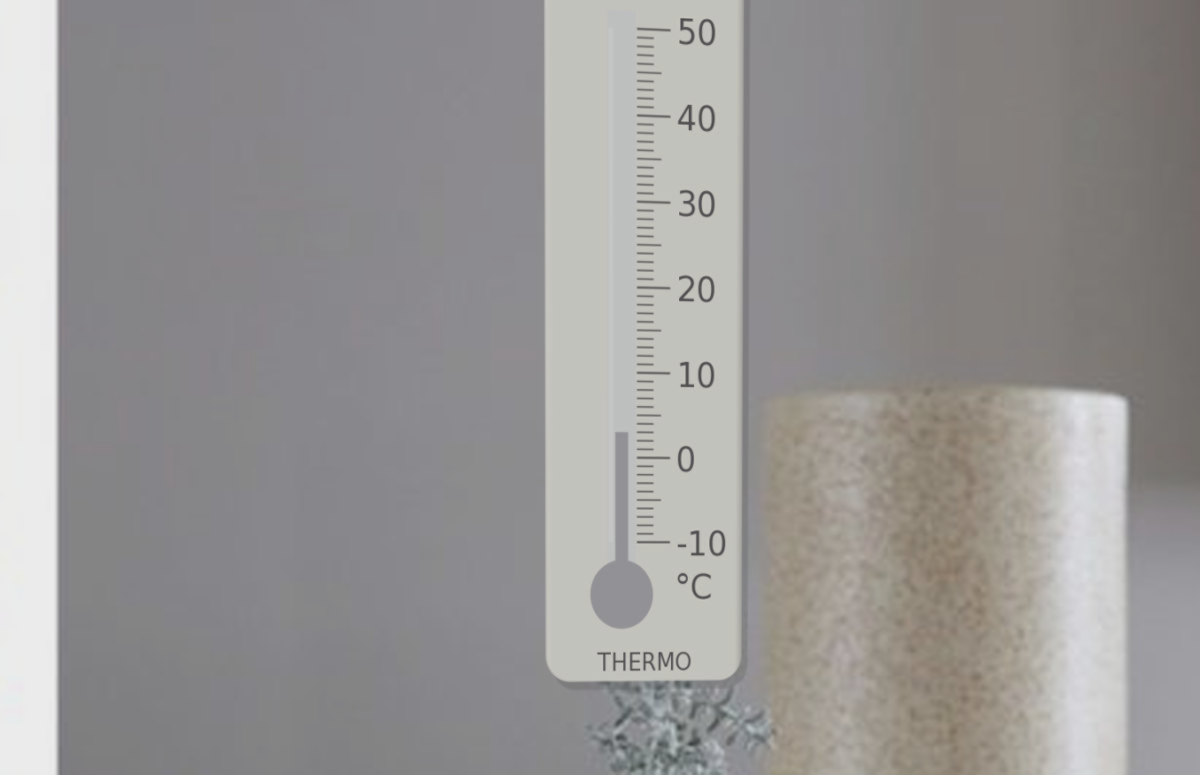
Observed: 3; °C
